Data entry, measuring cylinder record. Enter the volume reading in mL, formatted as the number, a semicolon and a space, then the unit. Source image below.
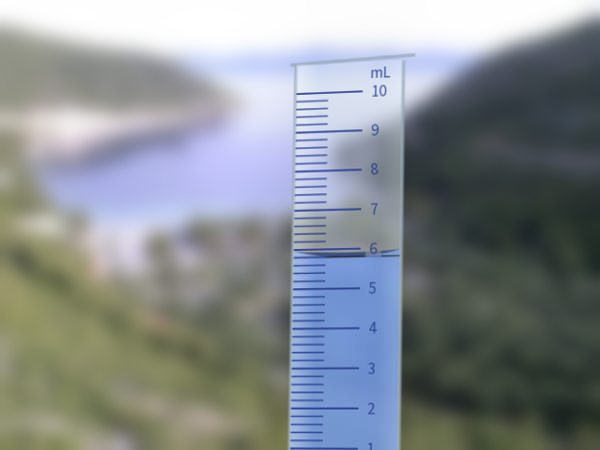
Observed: 5.8; mL
